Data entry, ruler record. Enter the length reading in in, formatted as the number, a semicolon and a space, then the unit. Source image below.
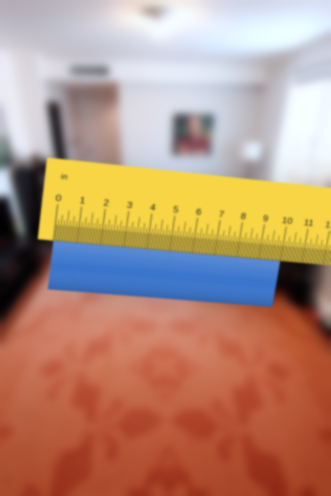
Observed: 10; in
